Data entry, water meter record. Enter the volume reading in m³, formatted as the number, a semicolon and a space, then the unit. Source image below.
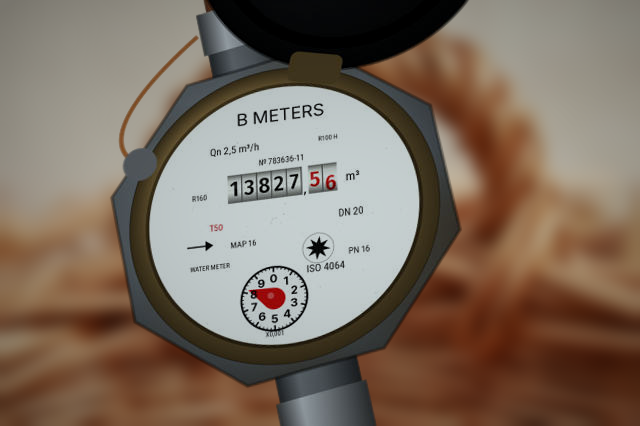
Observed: 13827.558; m³
